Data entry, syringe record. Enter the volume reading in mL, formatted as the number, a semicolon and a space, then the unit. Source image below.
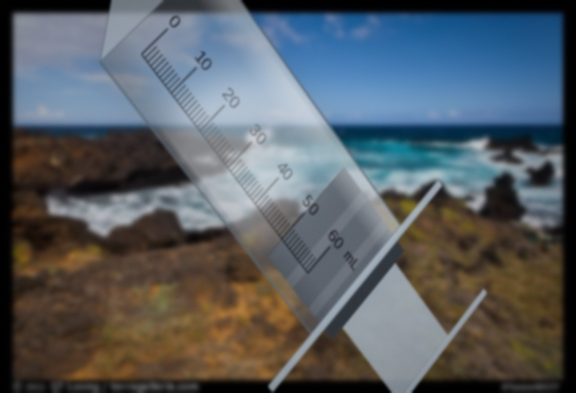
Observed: 50; mL
